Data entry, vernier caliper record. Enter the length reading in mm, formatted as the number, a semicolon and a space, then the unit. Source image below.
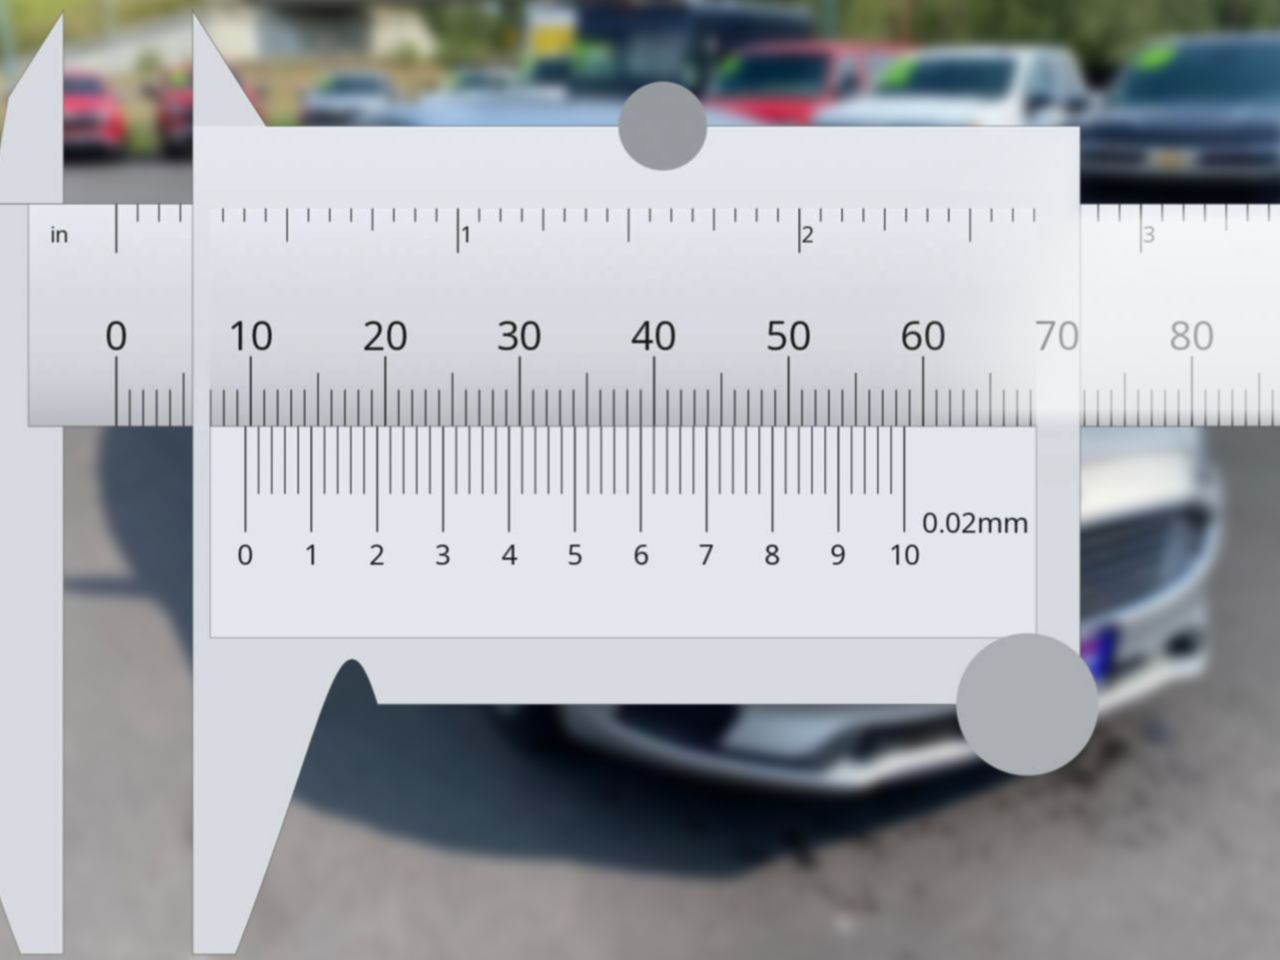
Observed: 9.6; mm
